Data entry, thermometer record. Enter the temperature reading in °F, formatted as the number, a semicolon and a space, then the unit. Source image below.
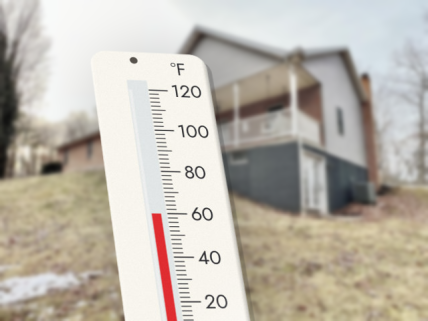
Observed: 60; °F
